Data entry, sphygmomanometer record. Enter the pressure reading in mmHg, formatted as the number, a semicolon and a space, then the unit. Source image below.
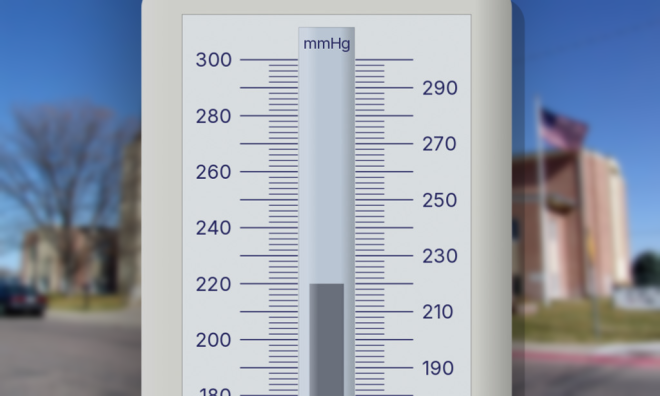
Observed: 220; mmHg
